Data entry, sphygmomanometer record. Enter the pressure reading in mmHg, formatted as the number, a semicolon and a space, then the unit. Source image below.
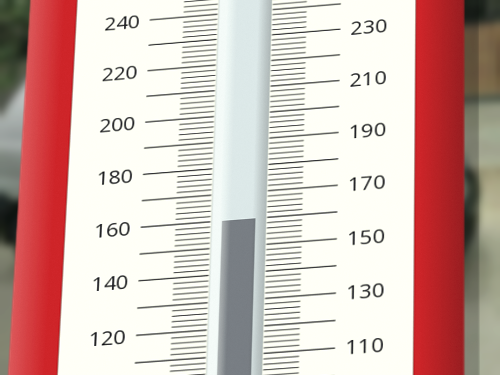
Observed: 160; mmHg
